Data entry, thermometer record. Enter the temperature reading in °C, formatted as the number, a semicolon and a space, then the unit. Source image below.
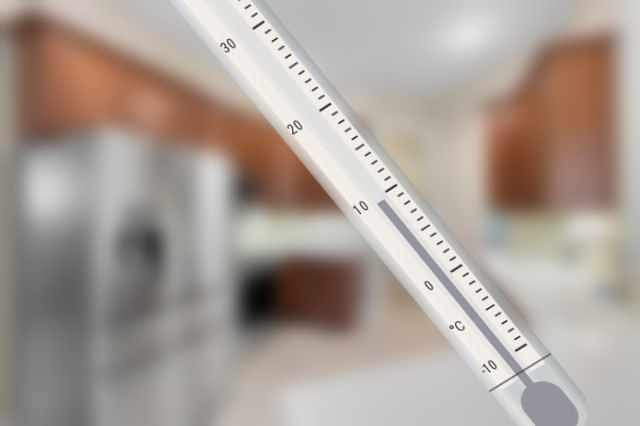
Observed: 9.5; °C
